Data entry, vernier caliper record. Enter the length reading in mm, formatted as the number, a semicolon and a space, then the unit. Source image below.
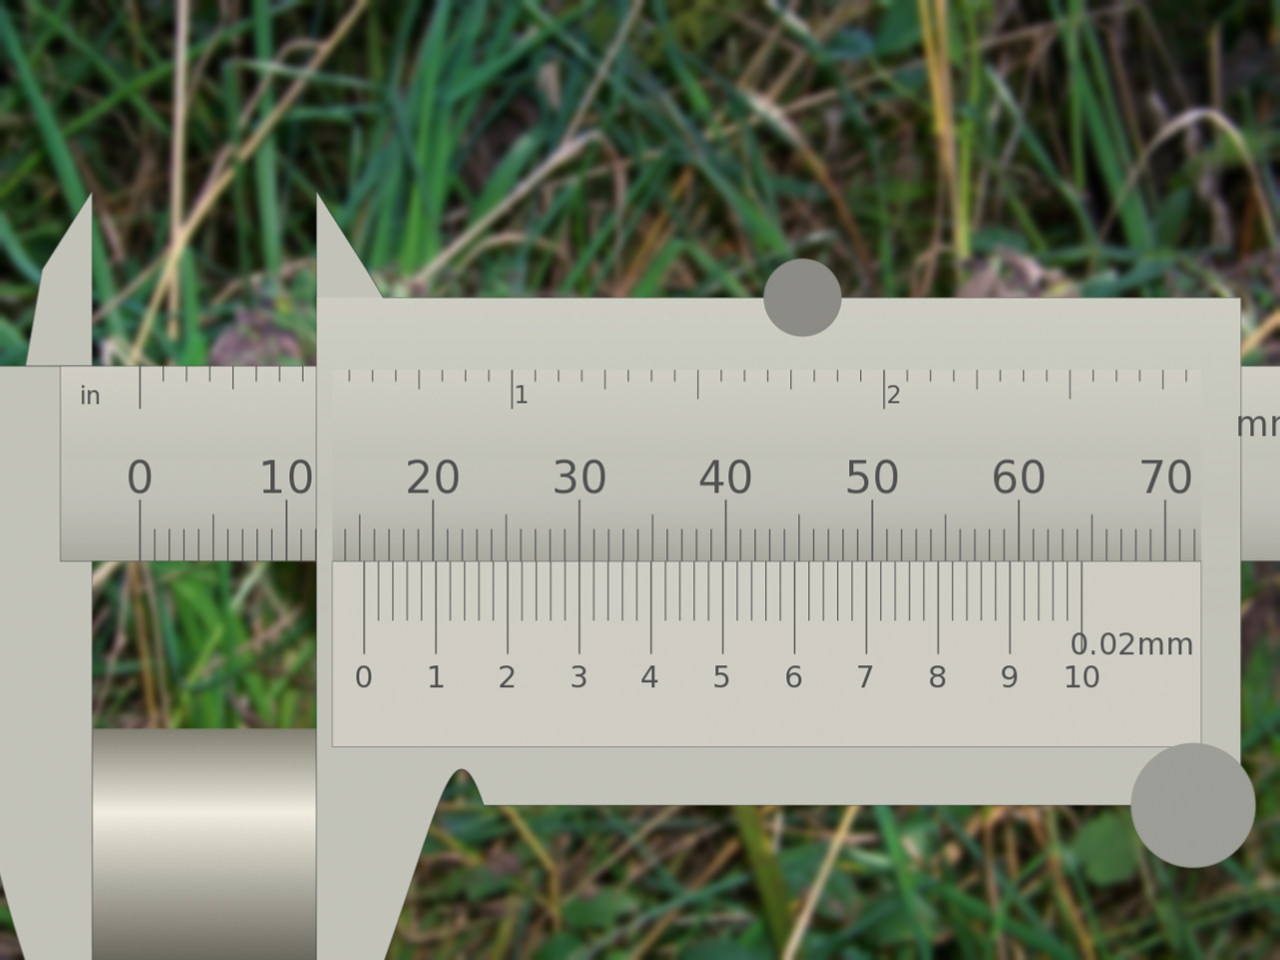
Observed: 15.3; mm
